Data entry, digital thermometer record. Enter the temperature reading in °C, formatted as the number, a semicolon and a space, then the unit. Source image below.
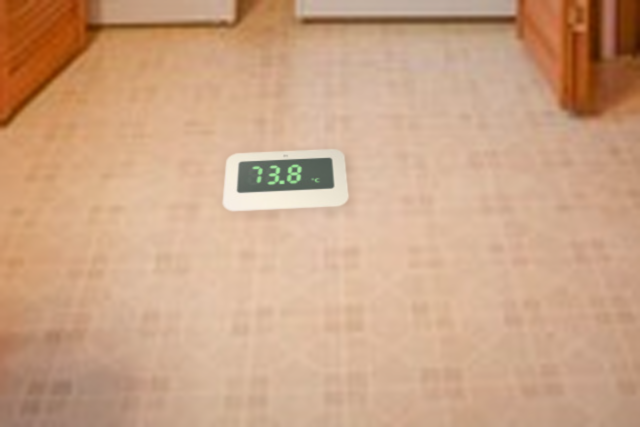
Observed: 73.8; °C
